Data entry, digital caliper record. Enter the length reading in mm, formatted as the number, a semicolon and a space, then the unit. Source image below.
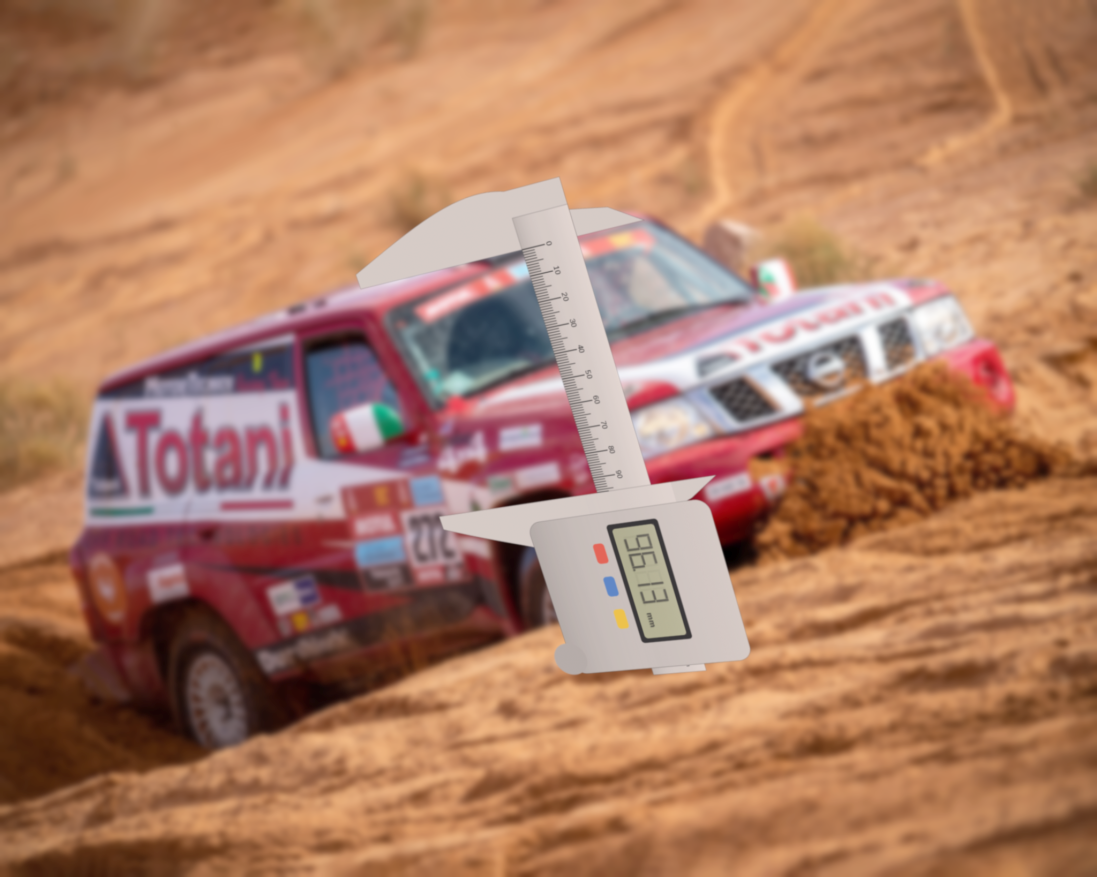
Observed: 96.13; mm
